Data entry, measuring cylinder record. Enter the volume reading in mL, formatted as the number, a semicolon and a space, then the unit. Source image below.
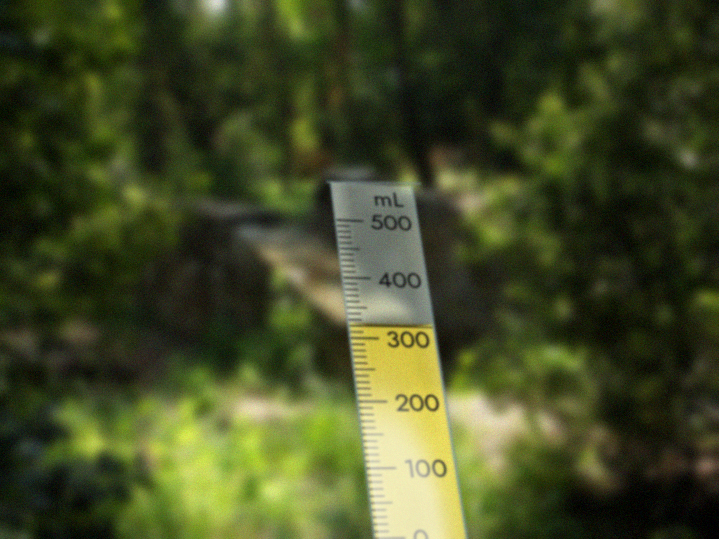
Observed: 320; mL
